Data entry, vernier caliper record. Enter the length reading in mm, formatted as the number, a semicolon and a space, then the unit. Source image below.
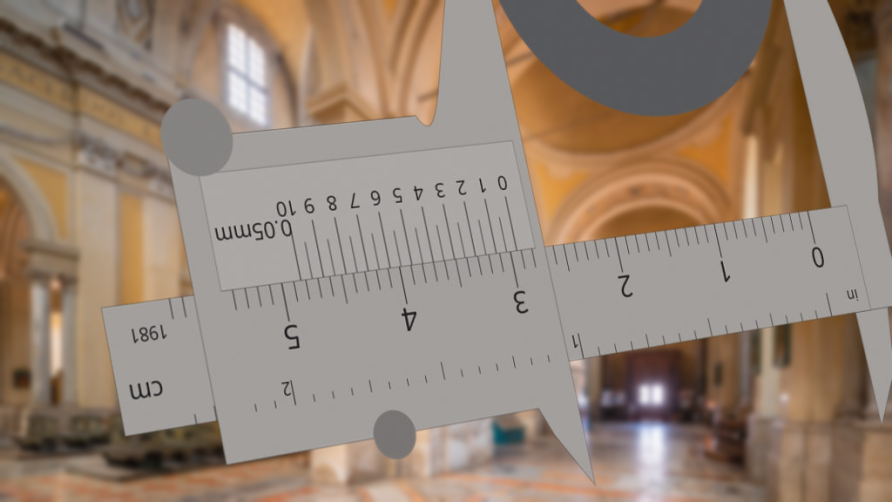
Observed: 29.4; mm
